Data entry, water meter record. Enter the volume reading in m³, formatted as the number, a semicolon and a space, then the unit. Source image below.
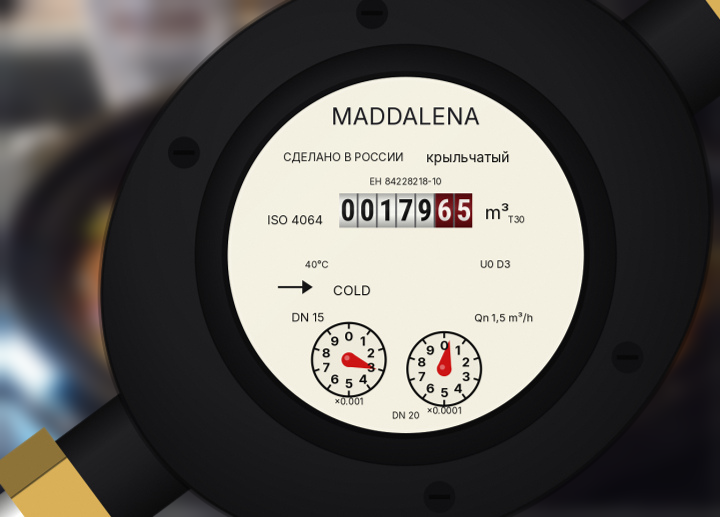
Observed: 179.6530; m³
